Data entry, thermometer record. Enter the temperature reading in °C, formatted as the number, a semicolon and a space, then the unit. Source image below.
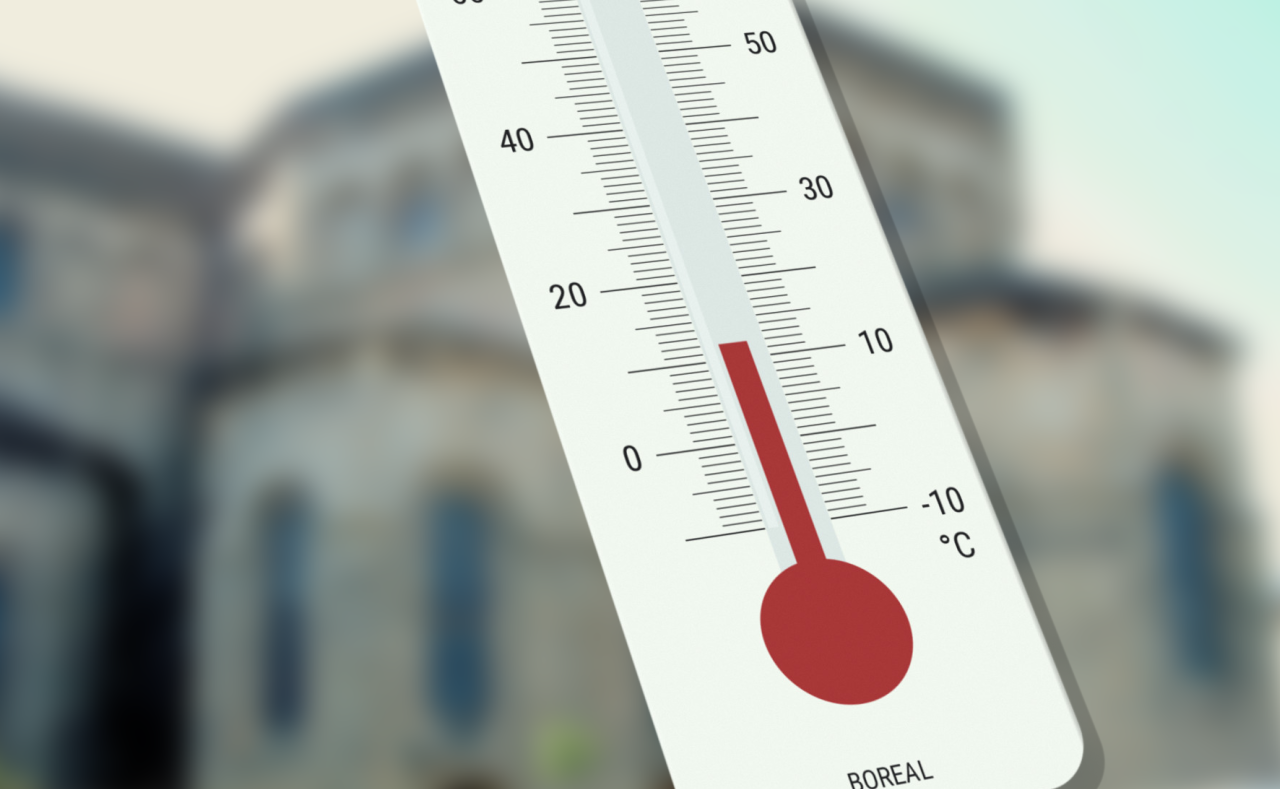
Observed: 12; °C
